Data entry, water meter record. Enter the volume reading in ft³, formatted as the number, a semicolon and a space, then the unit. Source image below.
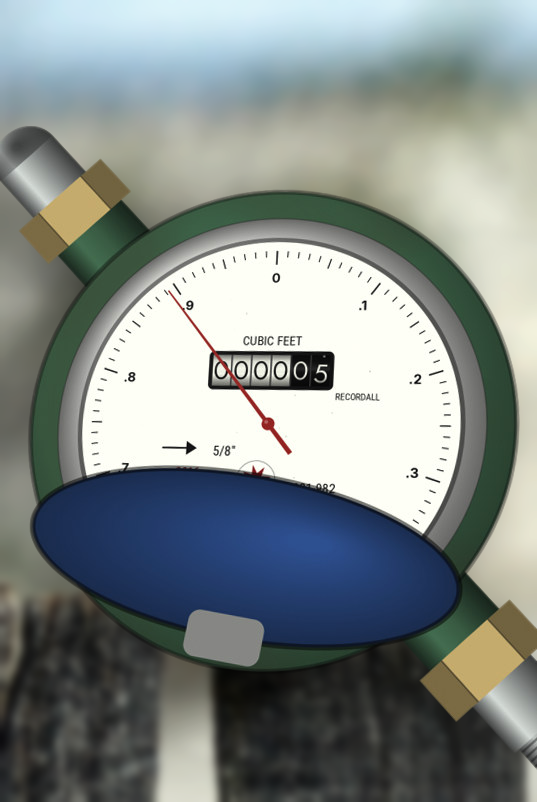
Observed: 4.89; ft³
